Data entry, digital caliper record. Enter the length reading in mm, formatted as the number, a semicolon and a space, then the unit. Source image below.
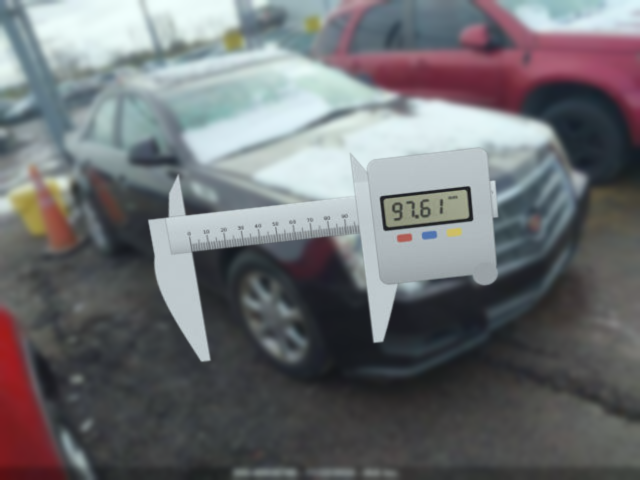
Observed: 97.61; mm
